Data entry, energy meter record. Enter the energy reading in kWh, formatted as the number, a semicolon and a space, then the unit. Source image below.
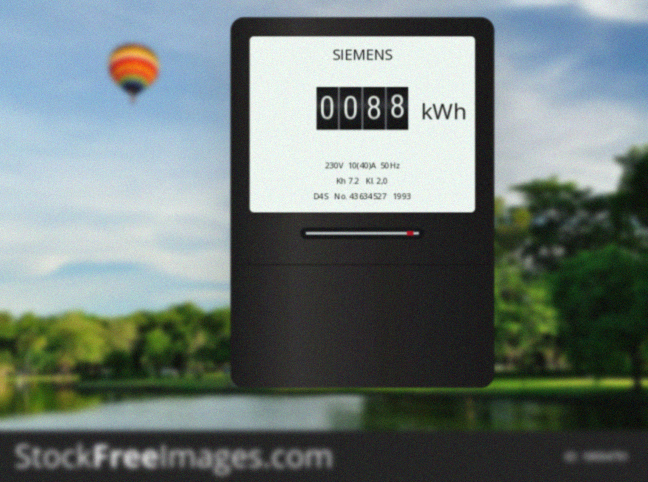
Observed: 88; kWh
